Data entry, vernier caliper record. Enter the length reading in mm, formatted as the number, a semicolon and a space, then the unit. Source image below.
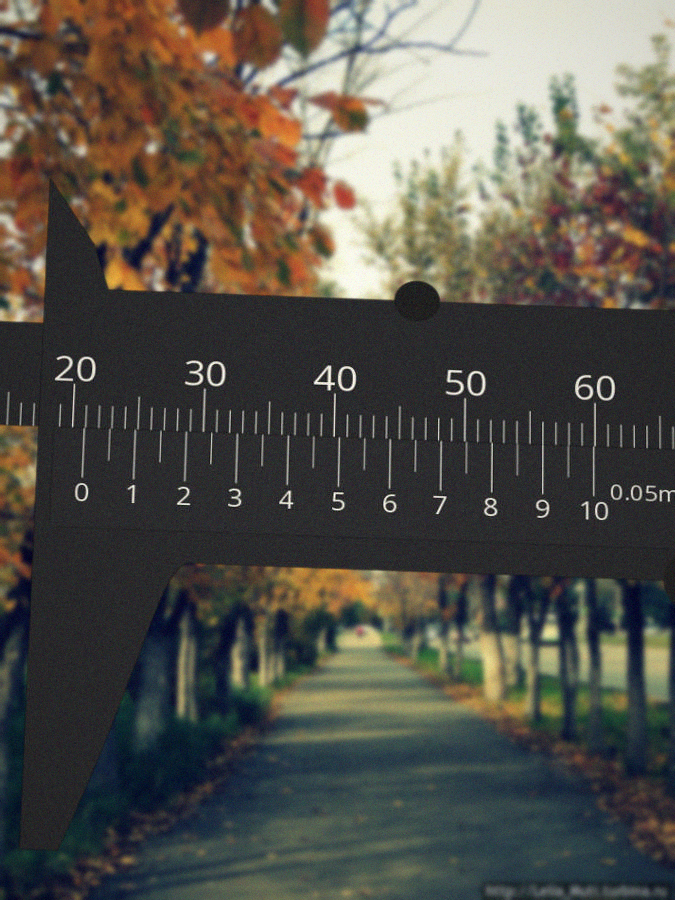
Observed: 20.9; mm
